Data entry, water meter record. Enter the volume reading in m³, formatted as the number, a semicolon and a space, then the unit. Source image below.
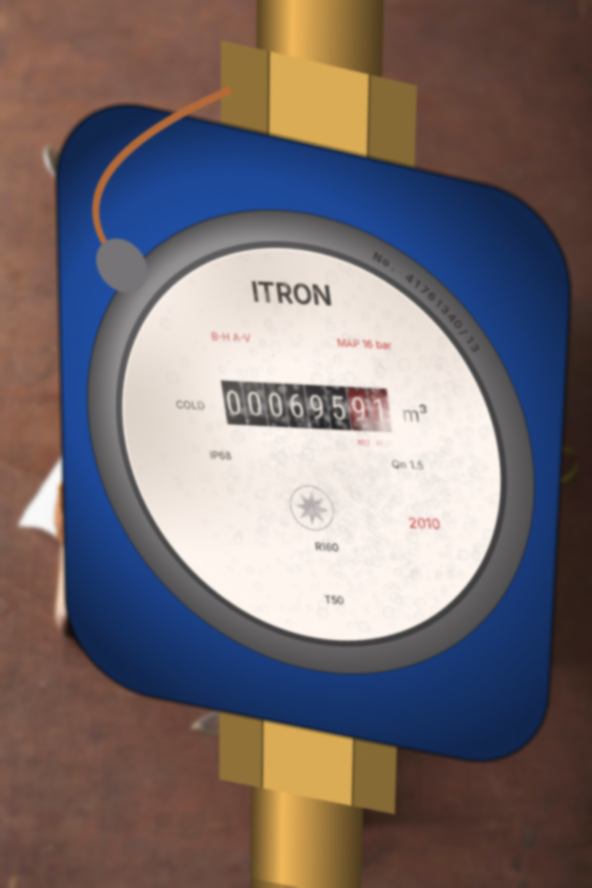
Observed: 695.91; m³
